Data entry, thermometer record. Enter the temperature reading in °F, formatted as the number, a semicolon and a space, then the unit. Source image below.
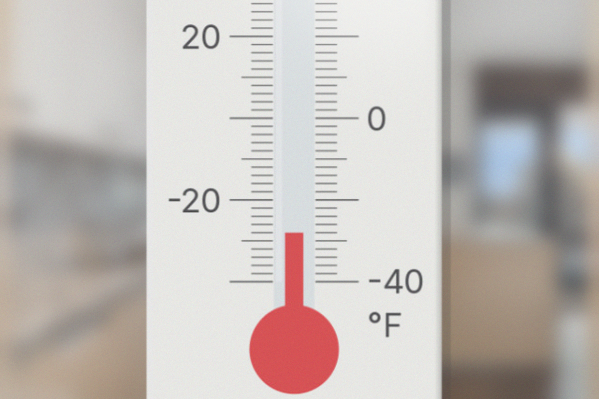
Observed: -28; °F
